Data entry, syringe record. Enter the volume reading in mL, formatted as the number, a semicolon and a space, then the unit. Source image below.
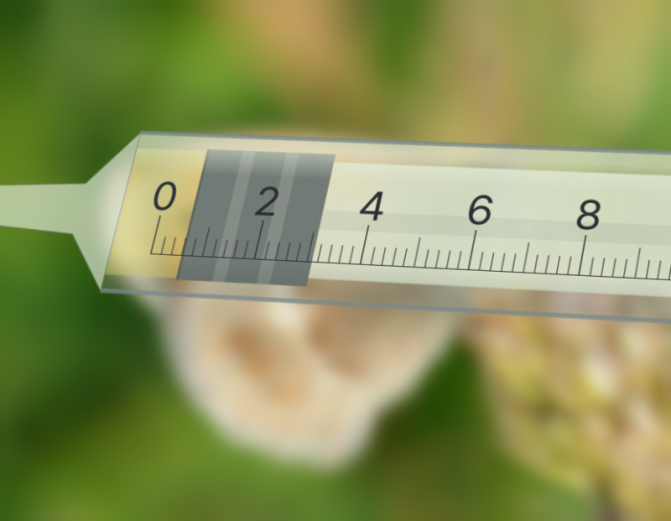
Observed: 0.6; mL
